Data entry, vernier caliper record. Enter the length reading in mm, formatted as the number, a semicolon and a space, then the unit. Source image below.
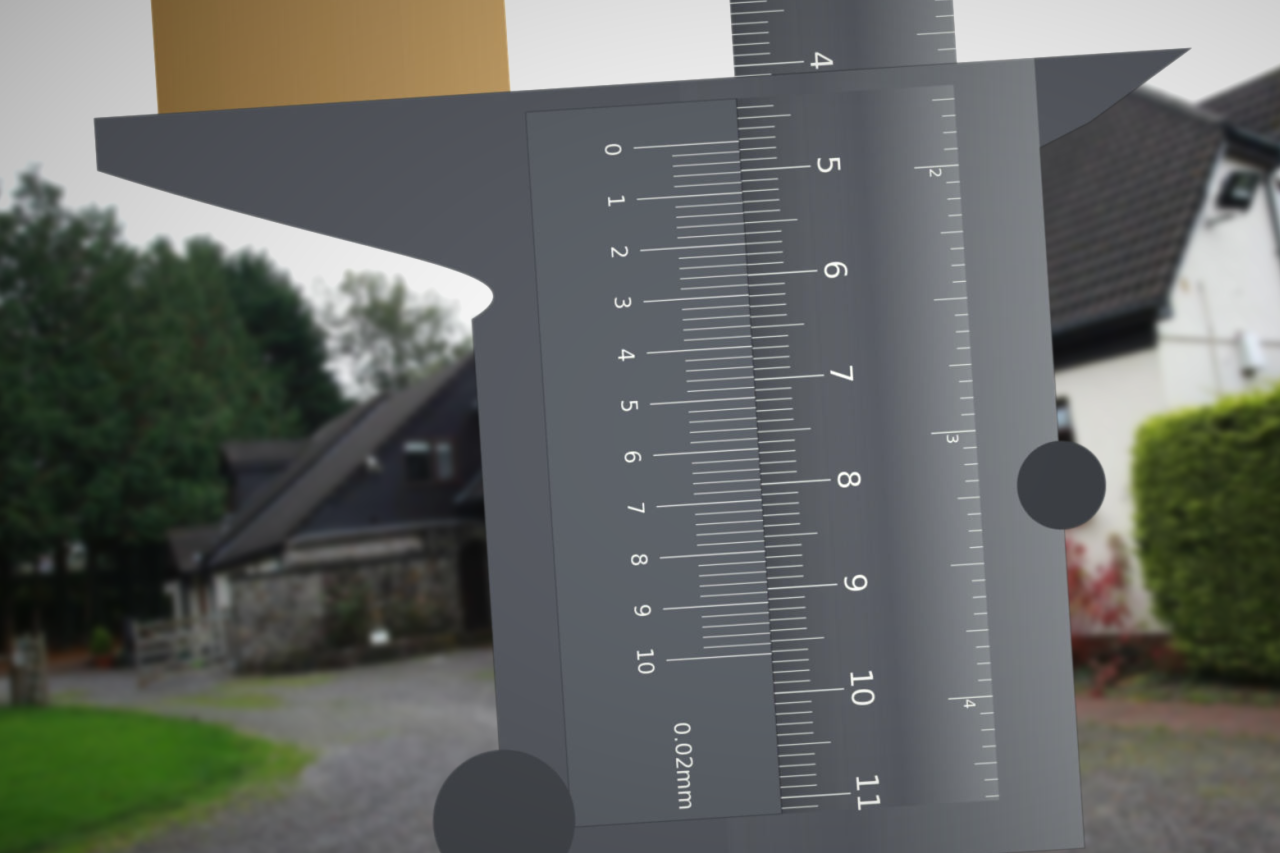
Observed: 47.2; mm
